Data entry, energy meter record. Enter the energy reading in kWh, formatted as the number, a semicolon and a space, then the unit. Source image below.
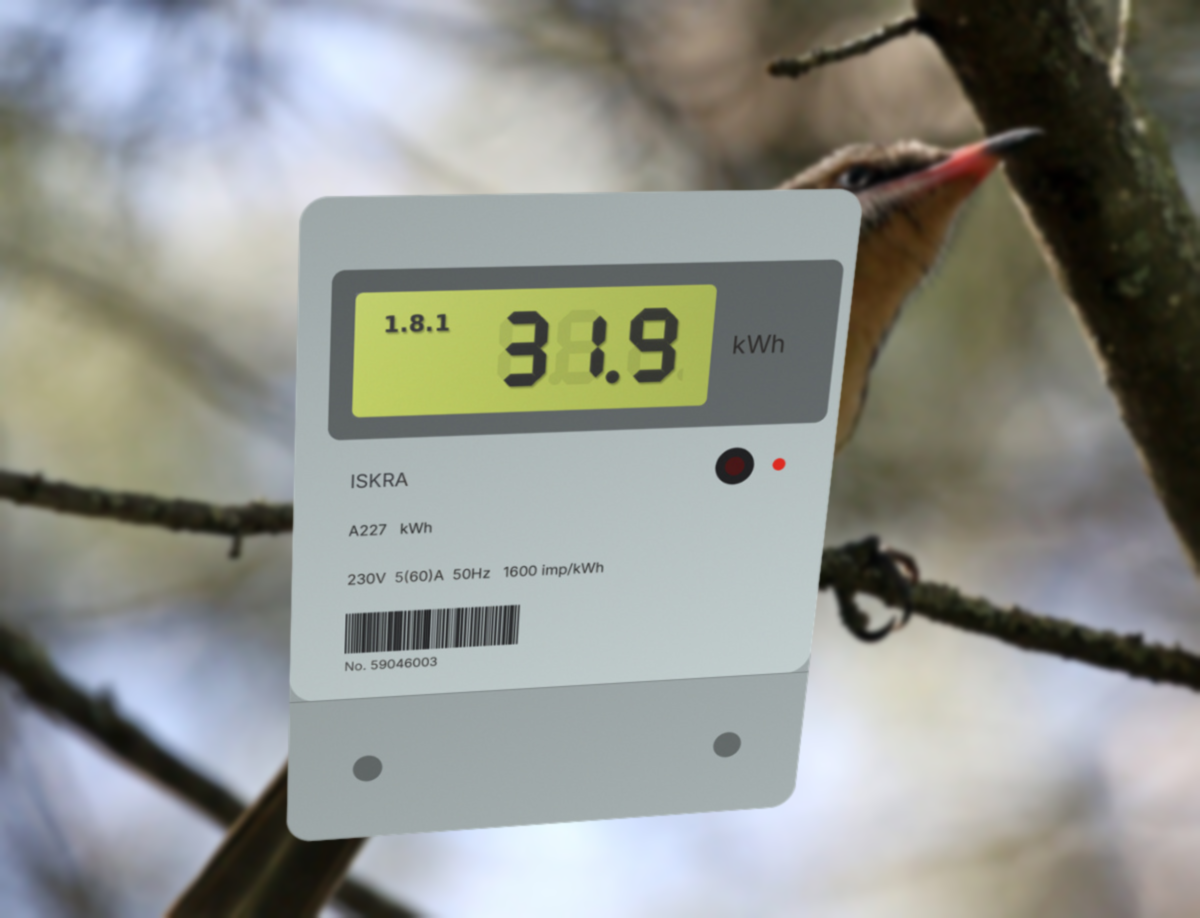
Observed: 31.9; kWh
